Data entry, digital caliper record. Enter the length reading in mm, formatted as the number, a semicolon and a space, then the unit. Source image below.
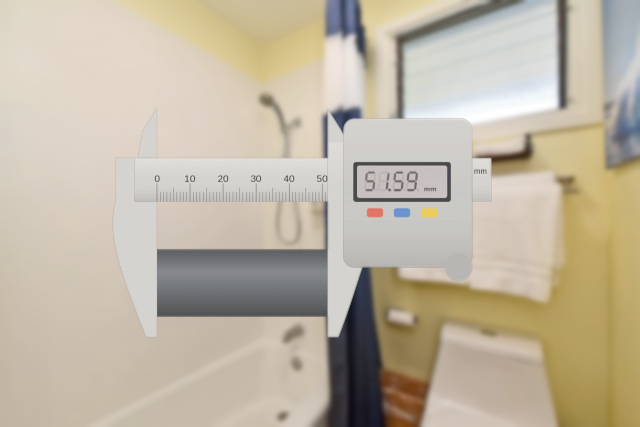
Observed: 51.59; mm
